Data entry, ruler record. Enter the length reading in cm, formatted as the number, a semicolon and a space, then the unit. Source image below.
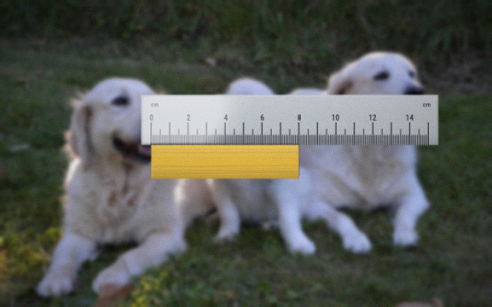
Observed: 8; cm
